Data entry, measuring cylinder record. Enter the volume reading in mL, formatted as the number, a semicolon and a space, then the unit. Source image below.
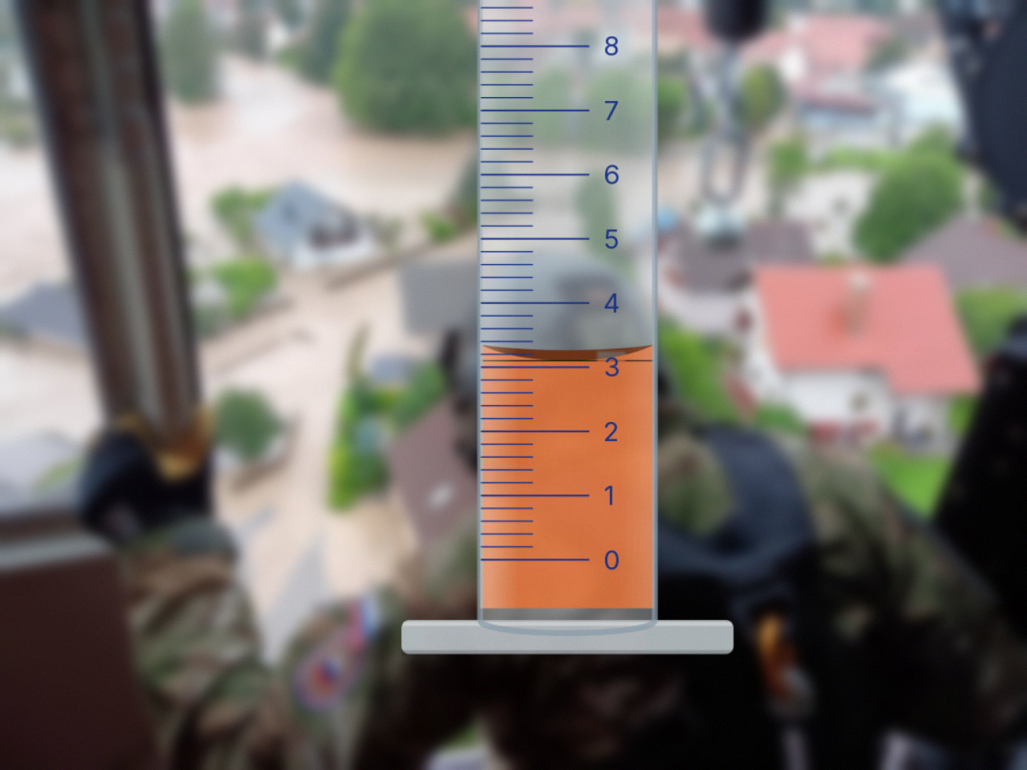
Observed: 3.1; mL
